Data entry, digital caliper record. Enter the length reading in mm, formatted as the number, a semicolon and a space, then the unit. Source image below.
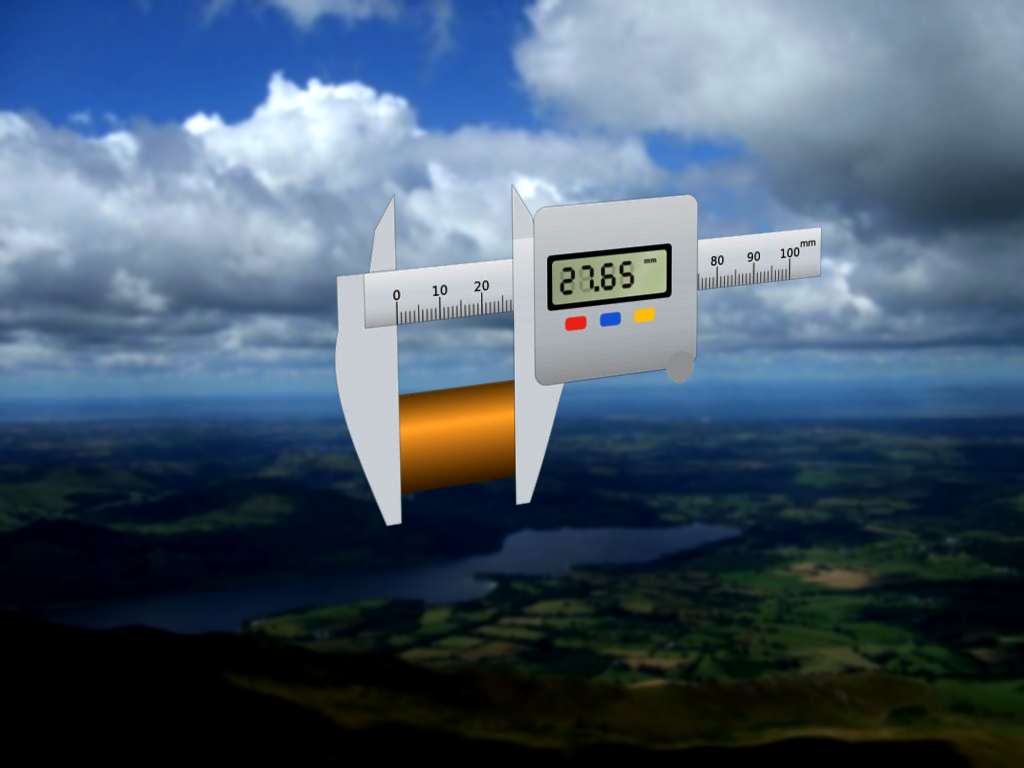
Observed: 27.65; mm
